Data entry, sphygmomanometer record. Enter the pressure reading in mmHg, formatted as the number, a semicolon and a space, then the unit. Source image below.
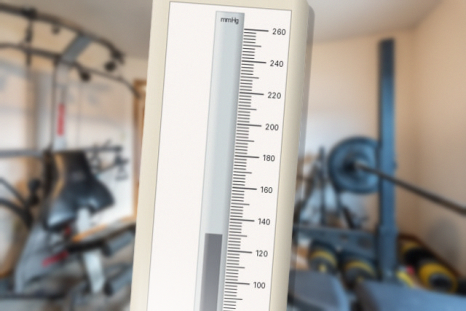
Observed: 130; mmHg
